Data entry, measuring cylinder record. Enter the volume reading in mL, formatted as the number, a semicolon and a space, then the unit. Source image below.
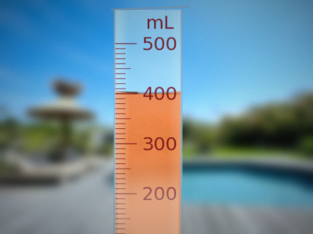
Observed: 400; mL
